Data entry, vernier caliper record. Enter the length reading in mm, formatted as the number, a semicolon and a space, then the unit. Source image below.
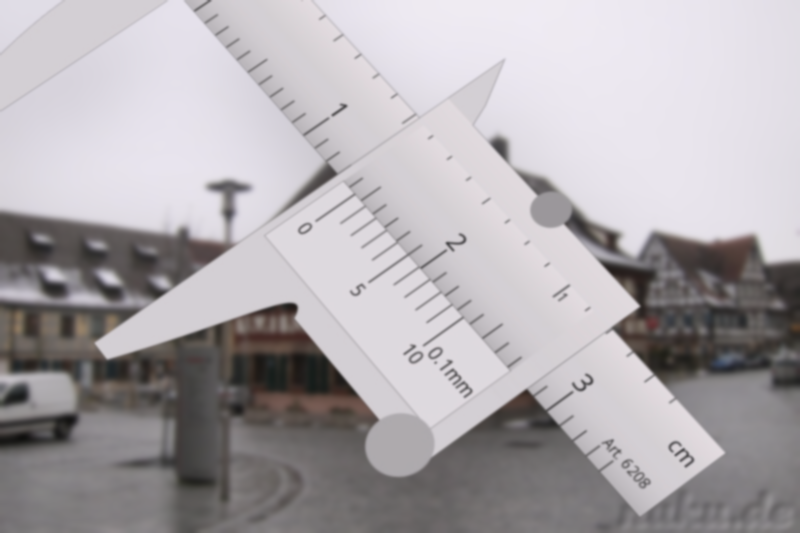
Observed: 14.5; mm
